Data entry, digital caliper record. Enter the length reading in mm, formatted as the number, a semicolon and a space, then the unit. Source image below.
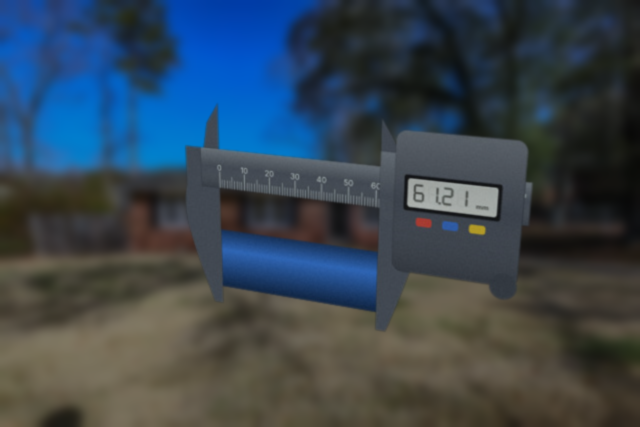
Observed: 61.21; mm
